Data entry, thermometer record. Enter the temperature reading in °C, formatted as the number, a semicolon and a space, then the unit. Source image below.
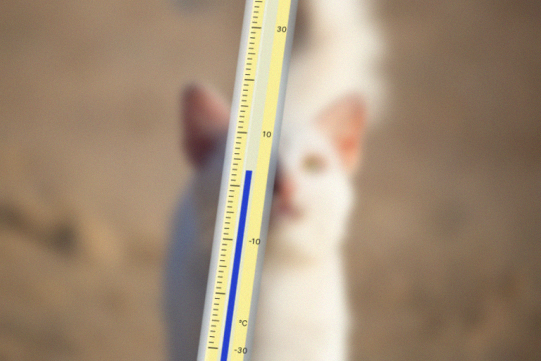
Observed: 3; °C
